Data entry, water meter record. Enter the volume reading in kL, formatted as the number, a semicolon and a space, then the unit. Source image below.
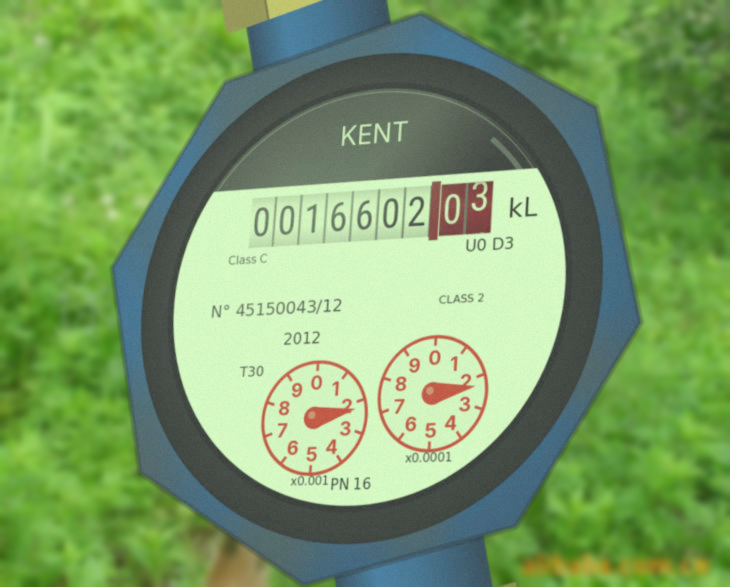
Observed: 16602.0322; kL
